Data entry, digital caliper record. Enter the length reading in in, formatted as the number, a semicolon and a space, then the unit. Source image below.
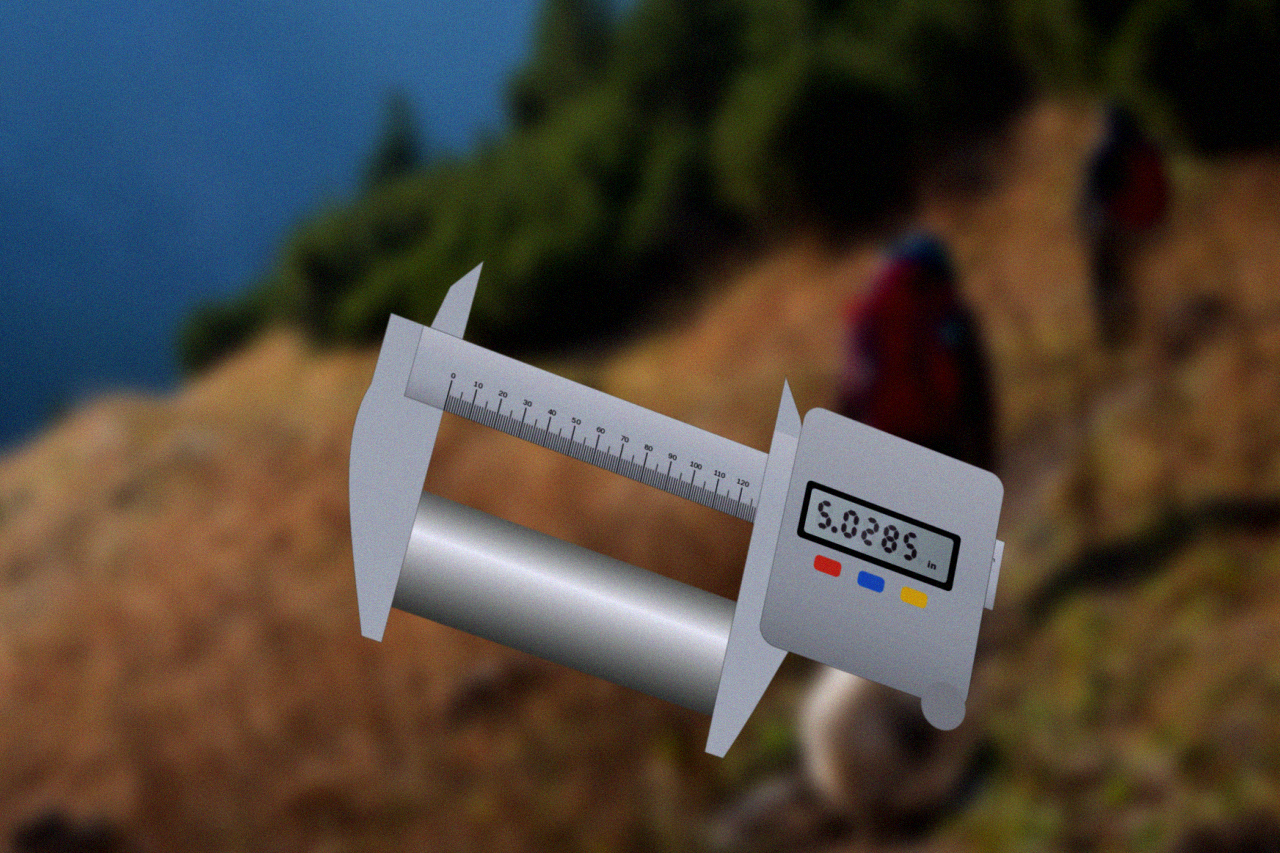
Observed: 5.0285; in
